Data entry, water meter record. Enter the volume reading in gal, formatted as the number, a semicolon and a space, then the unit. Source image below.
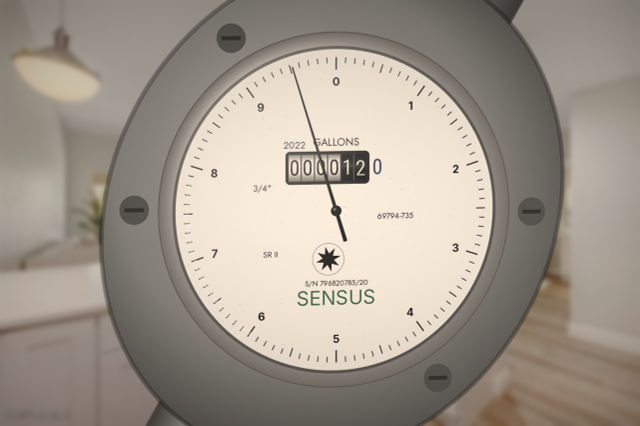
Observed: 119.5; gal
